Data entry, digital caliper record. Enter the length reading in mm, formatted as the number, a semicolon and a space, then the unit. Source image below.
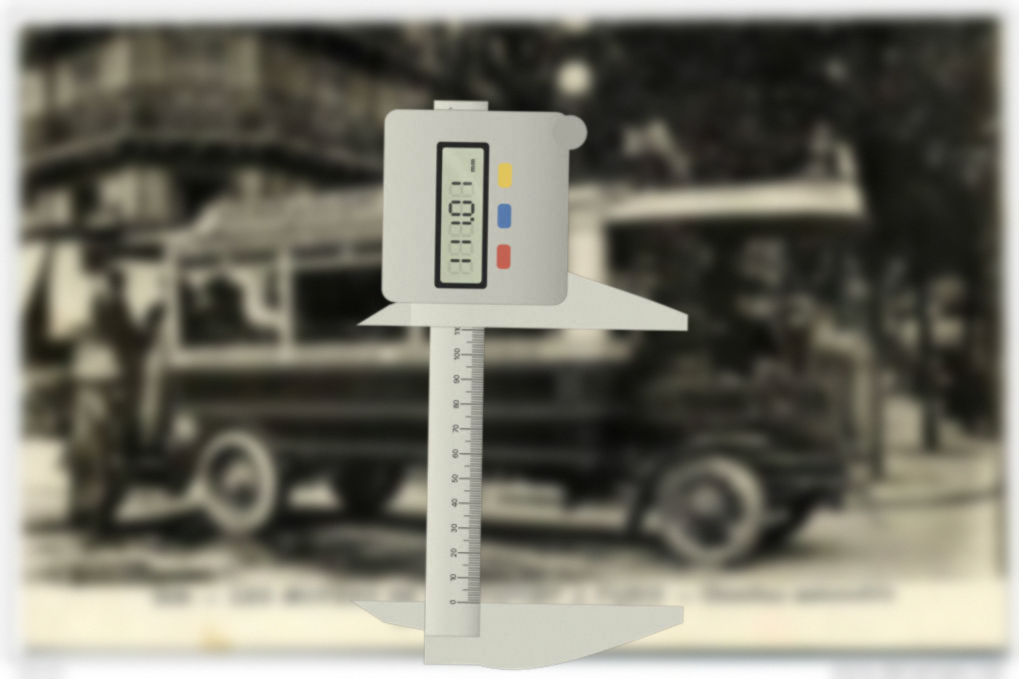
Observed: 111.01; mm
